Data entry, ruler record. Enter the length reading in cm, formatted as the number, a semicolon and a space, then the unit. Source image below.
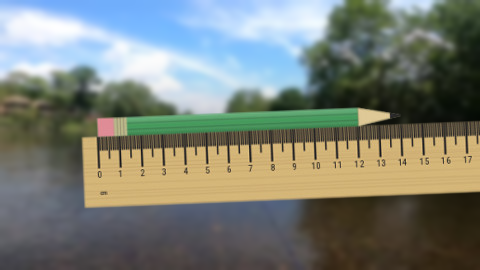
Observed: 14; cm
